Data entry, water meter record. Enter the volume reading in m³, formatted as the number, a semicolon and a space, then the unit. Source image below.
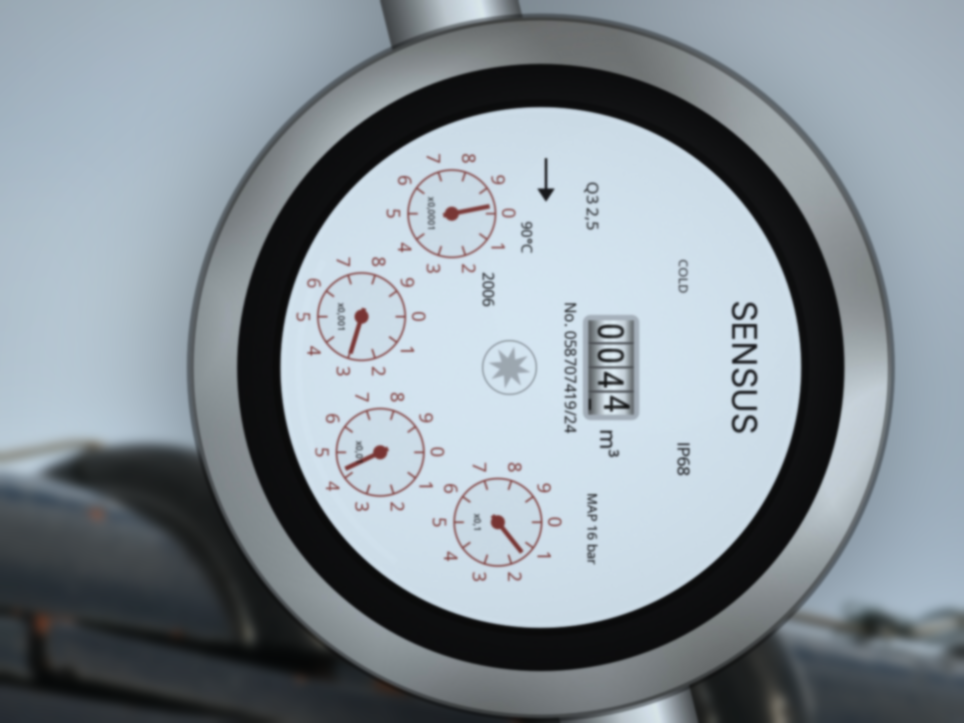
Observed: 44.1429; m³
